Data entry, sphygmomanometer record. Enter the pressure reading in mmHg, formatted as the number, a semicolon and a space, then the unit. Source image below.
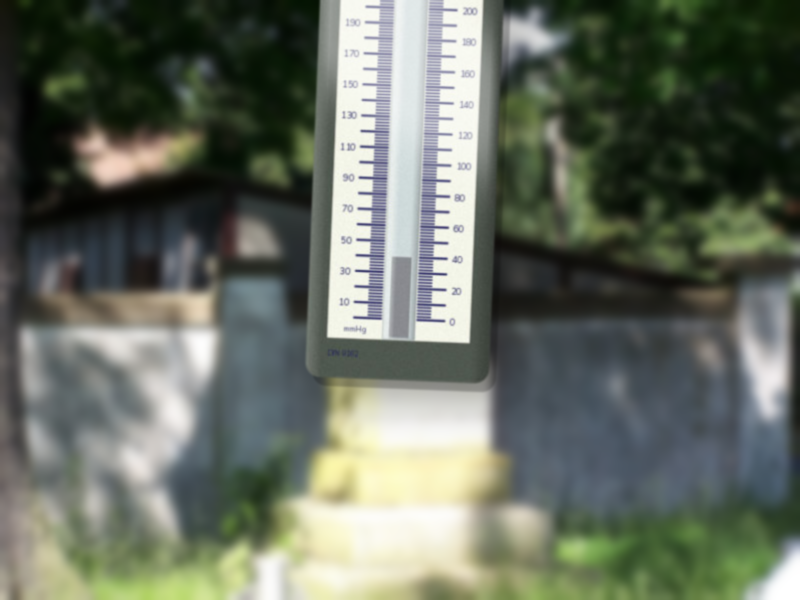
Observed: 40; mmHg
